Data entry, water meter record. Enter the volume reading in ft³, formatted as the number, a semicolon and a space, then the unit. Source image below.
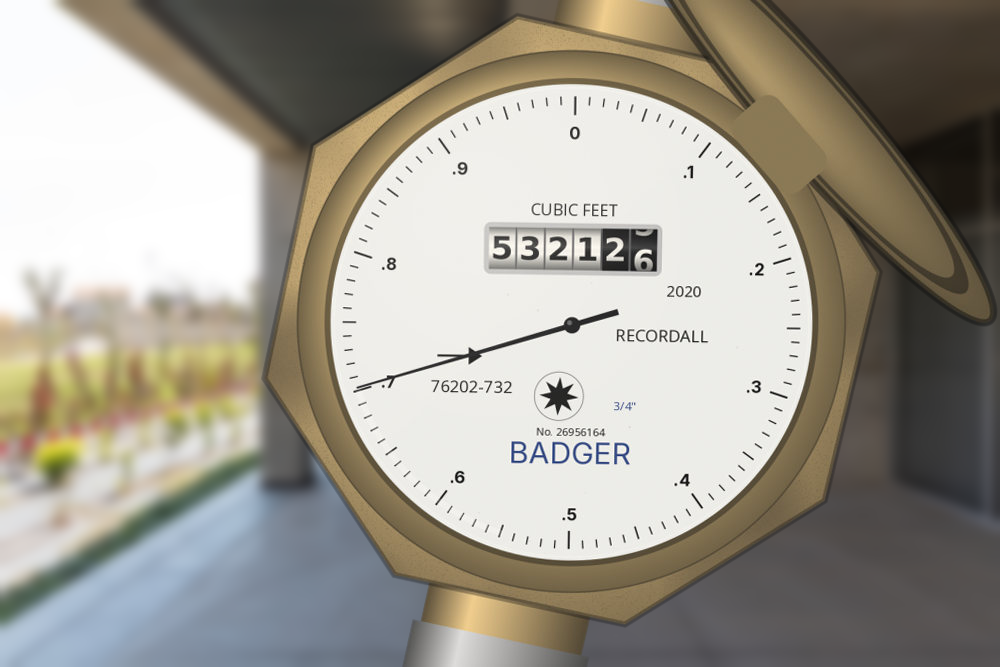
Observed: 532125.70; ft³
